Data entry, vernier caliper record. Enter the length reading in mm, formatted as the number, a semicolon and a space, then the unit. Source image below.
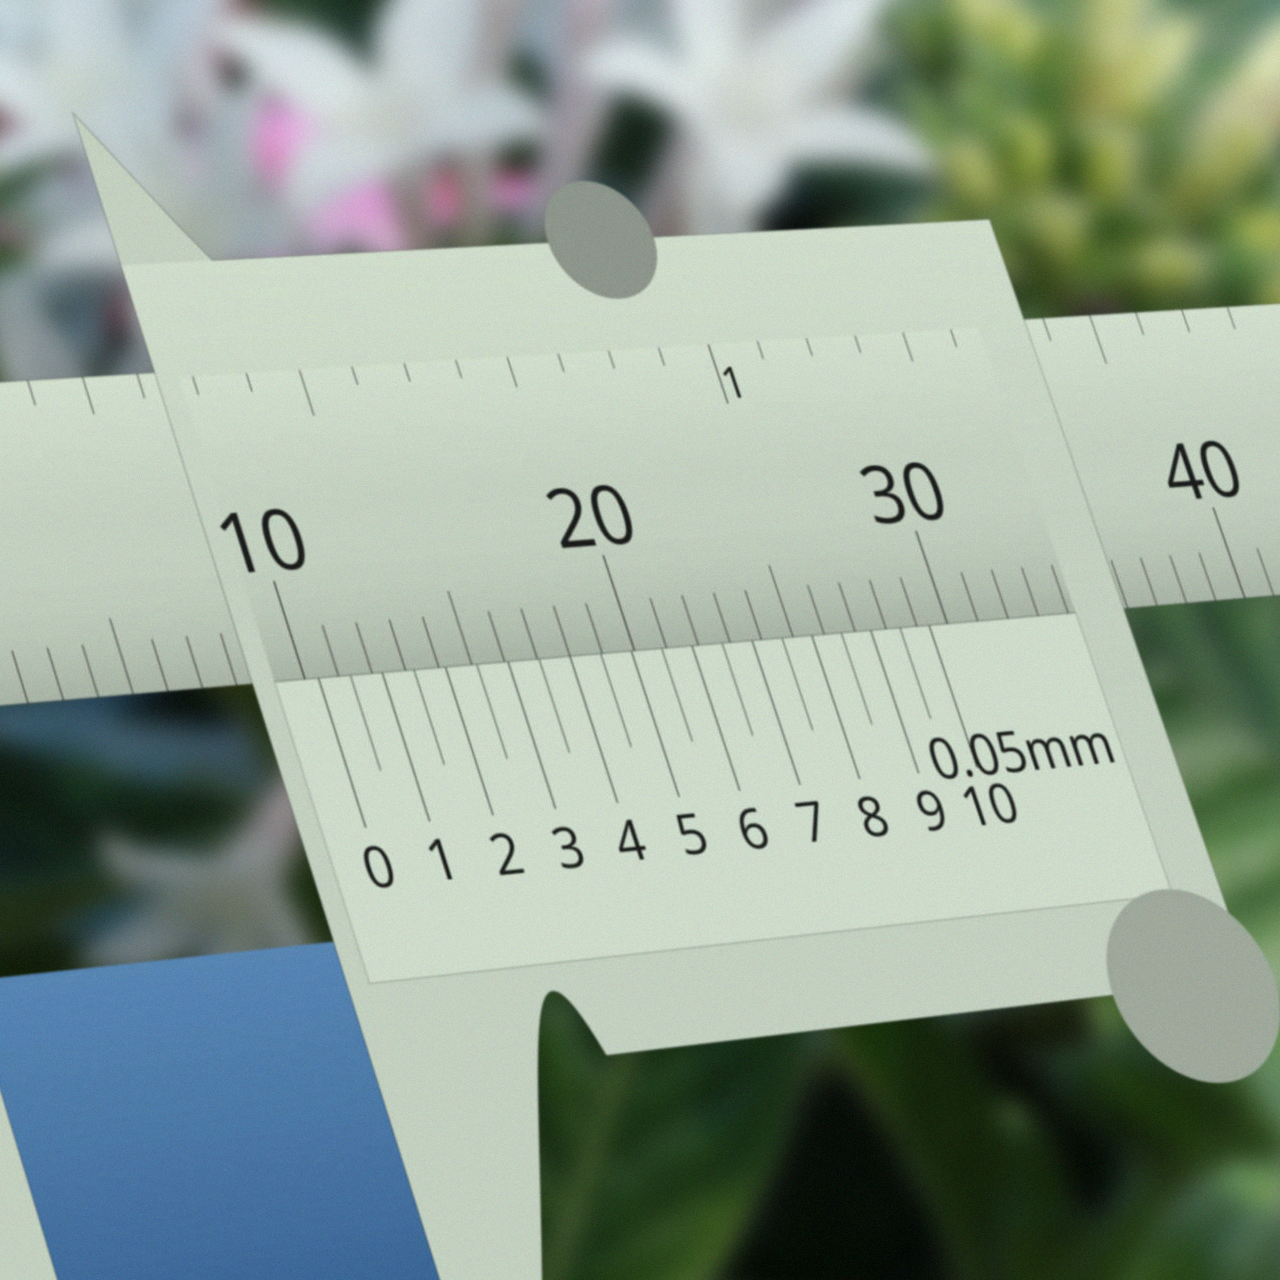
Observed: 10.40; mm
